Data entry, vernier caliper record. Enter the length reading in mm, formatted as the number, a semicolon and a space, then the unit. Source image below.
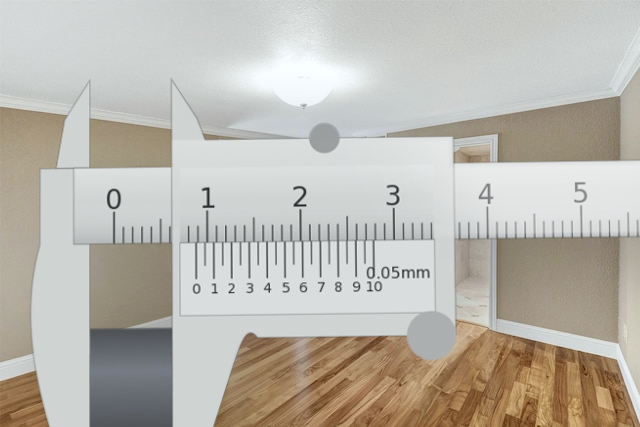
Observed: 8.8; mm
